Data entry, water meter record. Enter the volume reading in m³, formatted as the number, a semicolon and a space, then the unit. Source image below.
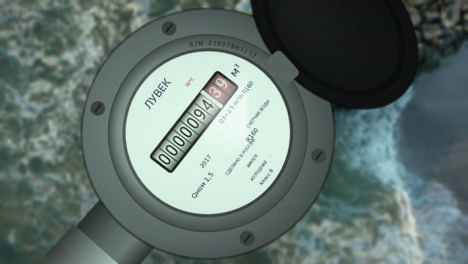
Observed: 94.39; m³
